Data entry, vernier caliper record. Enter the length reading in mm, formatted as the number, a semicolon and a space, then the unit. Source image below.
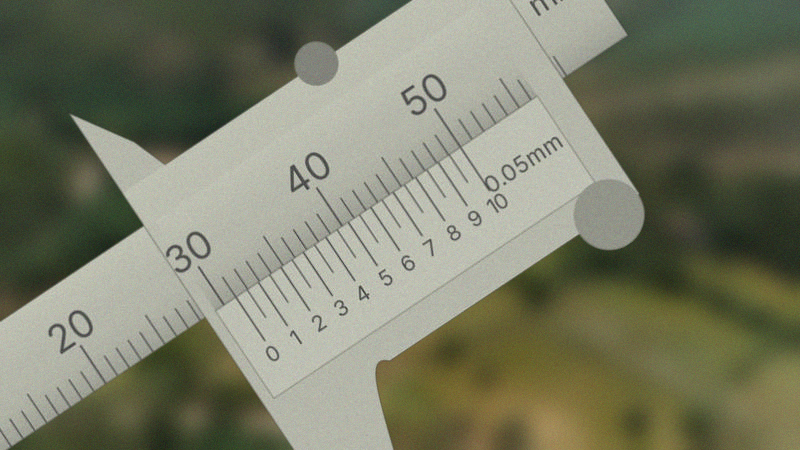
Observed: 31.0; mm
